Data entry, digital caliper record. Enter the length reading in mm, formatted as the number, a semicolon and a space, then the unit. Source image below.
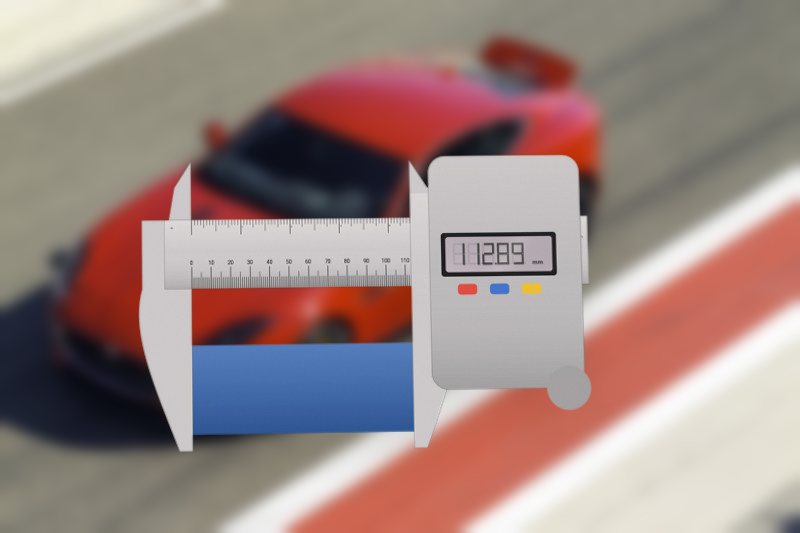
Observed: 112.89; mm
